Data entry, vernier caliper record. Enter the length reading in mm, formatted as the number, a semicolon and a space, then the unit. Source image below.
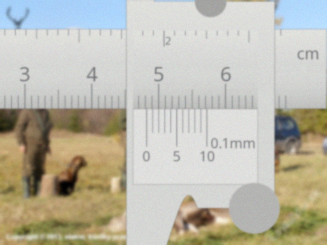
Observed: 48.2; mm
